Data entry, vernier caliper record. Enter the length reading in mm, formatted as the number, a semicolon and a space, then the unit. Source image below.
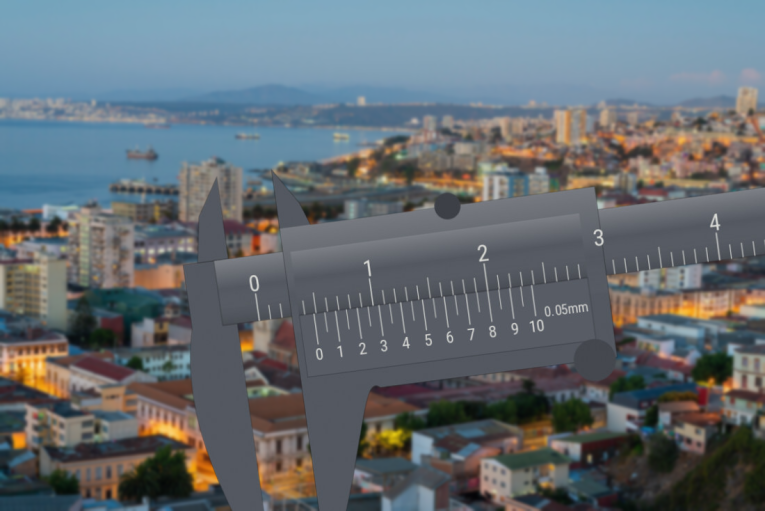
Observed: 4.8; mm
